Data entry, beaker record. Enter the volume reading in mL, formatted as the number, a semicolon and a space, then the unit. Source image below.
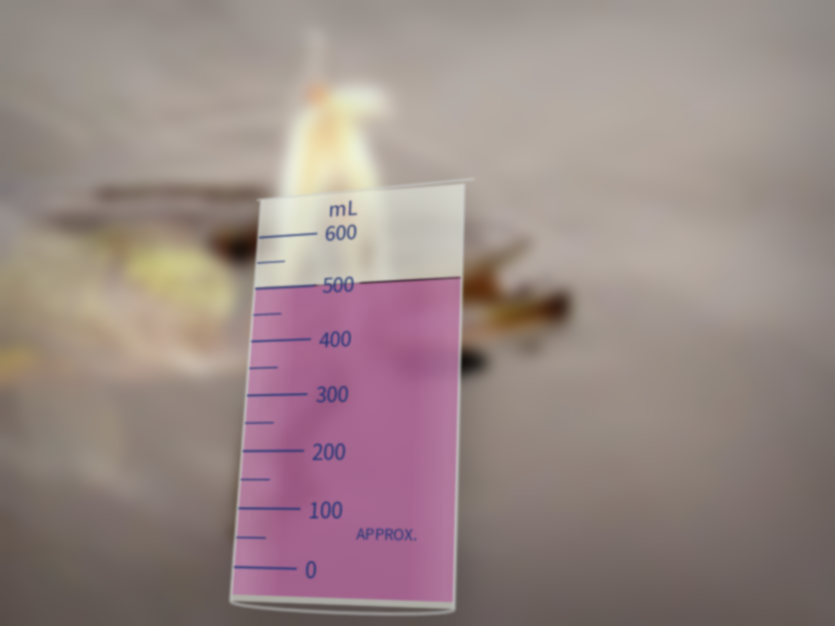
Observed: 500; mL
